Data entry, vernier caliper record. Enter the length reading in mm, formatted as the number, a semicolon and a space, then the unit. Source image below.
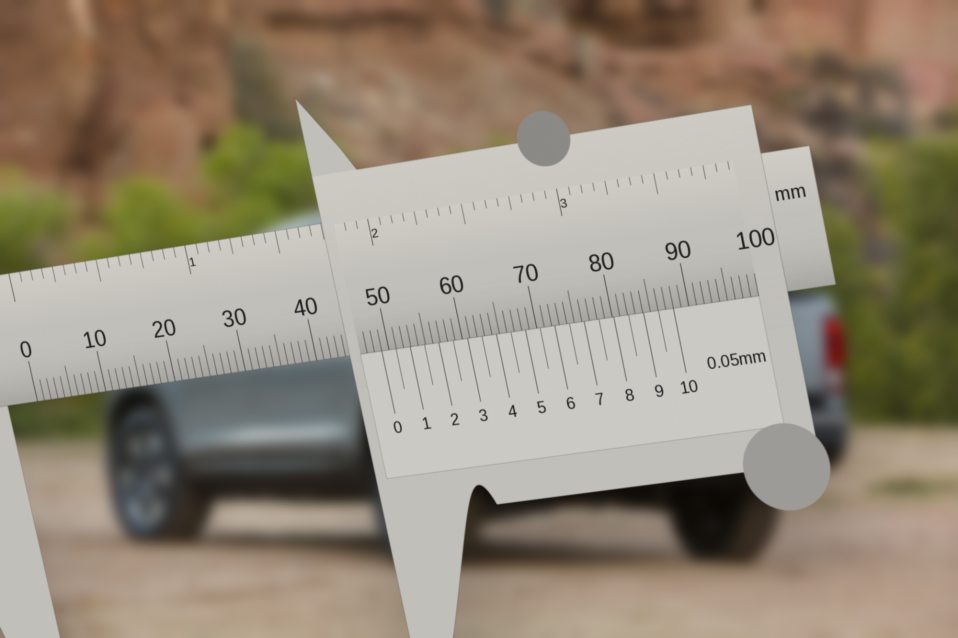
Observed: 49.0; mm
